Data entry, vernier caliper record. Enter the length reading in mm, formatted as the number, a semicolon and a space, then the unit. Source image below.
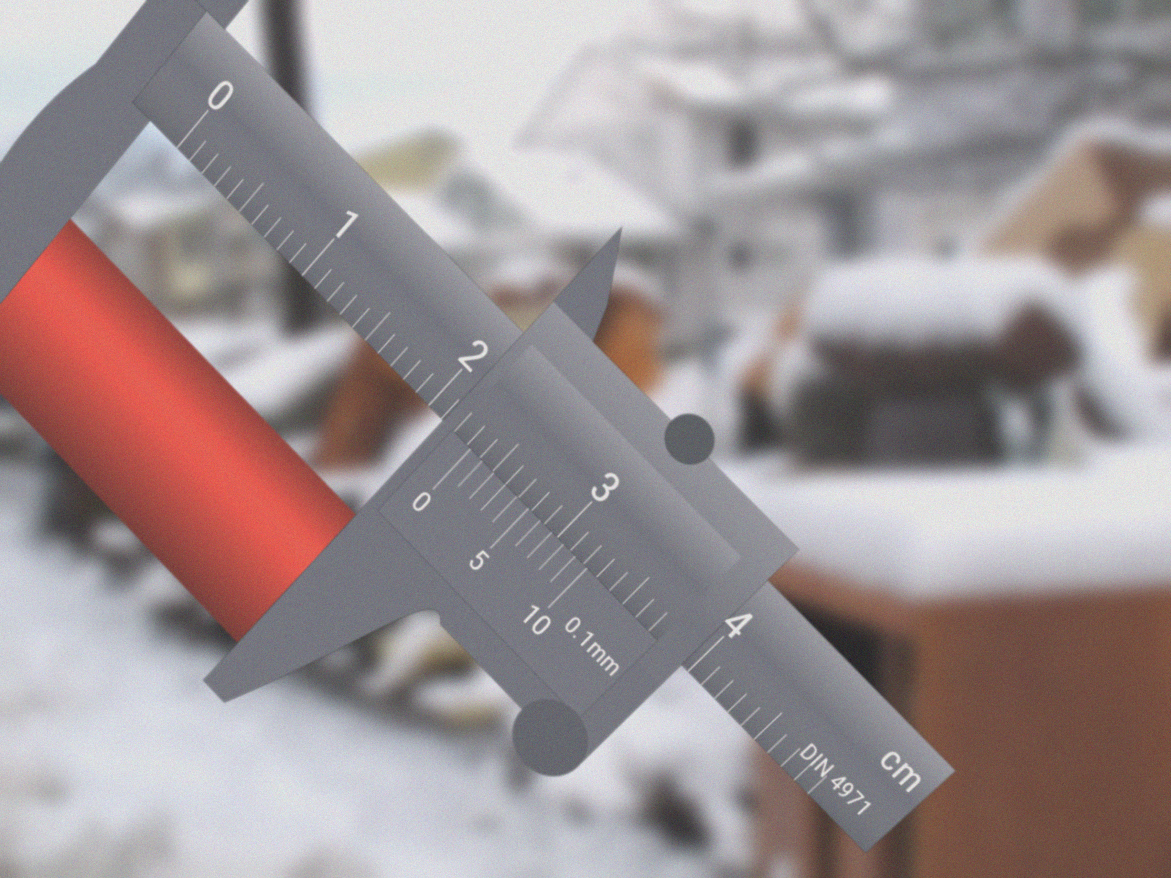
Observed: 23.3; mm
